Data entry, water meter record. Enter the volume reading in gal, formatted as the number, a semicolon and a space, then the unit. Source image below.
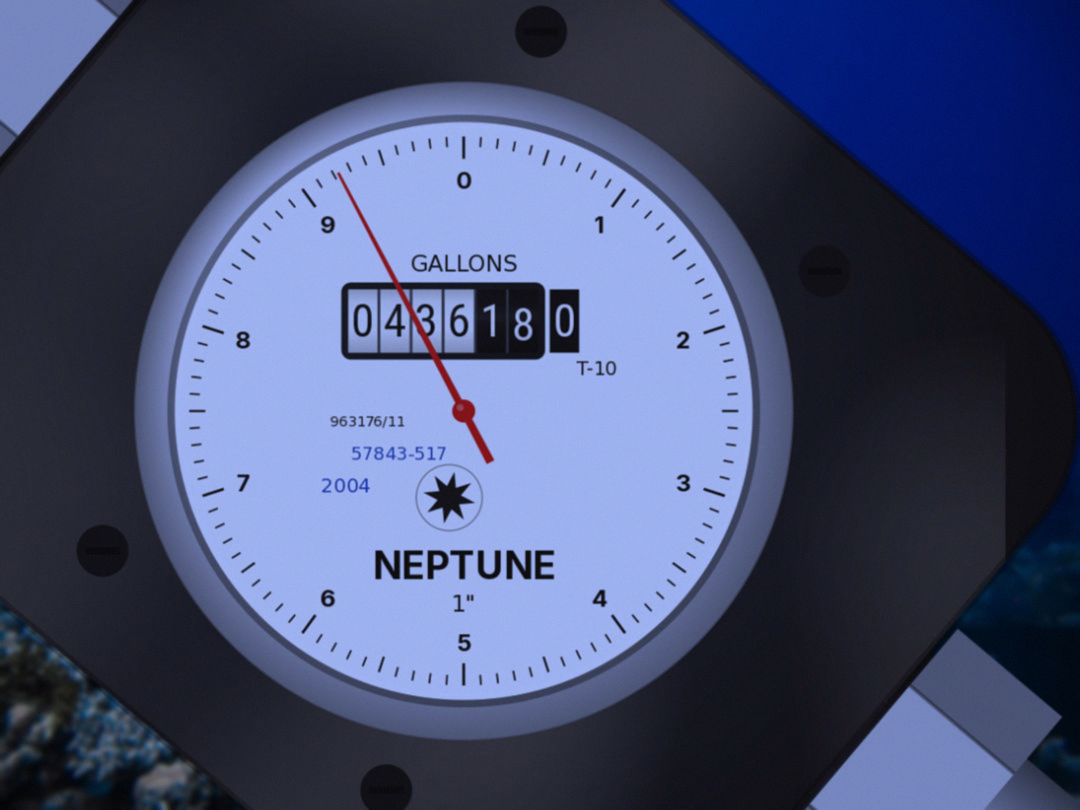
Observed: 436179.2; gal
